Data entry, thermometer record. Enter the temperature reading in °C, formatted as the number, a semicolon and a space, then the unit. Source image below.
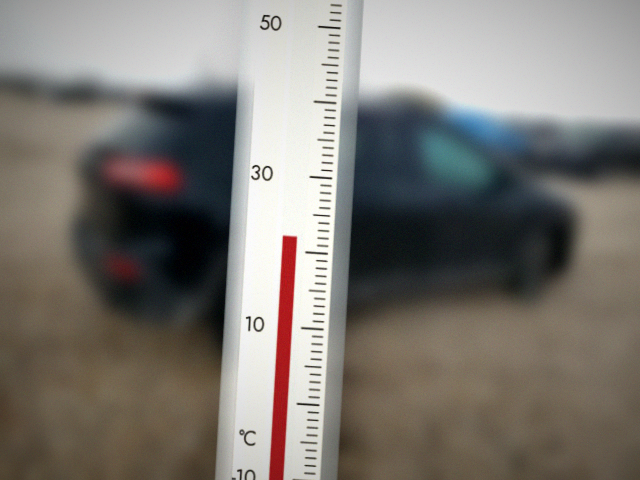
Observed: 22; °C
